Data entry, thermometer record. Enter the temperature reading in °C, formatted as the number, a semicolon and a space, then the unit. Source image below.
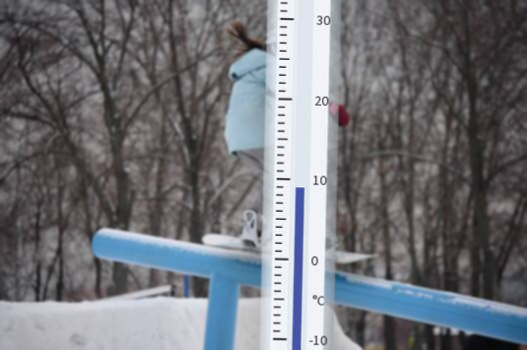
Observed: 9; °C
